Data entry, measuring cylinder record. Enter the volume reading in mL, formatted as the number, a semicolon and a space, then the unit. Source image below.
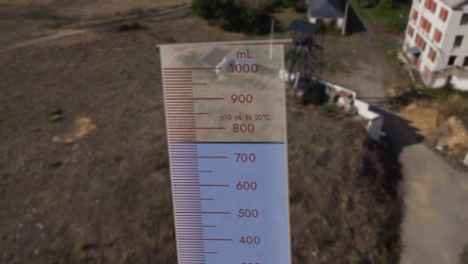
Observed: 750; mL
